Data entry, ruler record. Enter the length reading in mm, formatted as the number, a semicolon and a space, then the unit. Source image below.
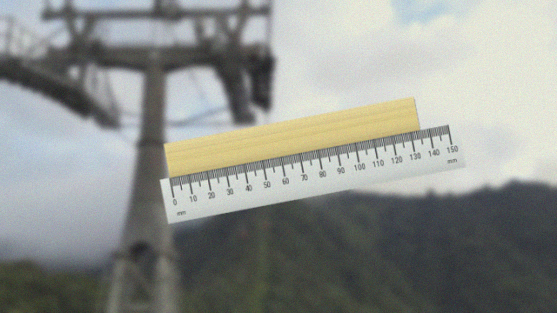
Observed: 135; mm
